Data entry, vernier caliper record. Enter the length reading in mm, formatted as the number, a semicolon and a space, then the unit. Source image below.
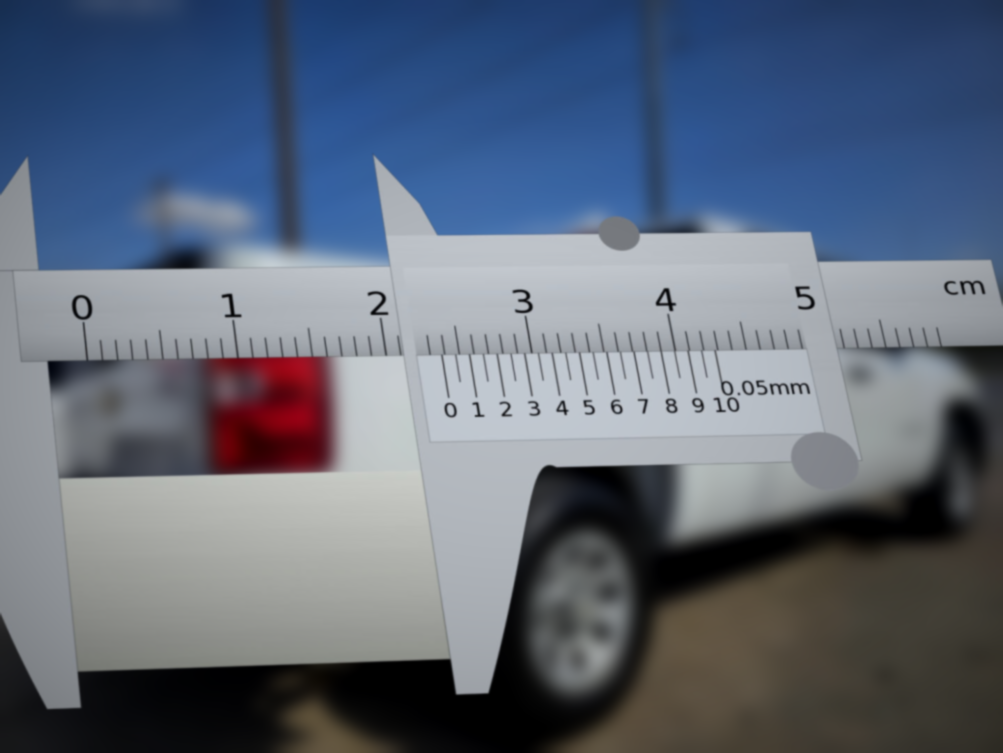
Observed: 23.8; mm
